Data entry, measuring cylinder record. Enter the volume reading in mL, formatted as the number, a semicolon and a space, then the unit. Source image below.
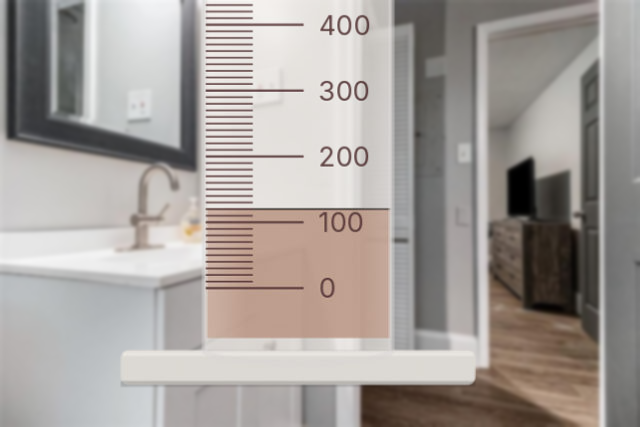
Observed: 120; mL
